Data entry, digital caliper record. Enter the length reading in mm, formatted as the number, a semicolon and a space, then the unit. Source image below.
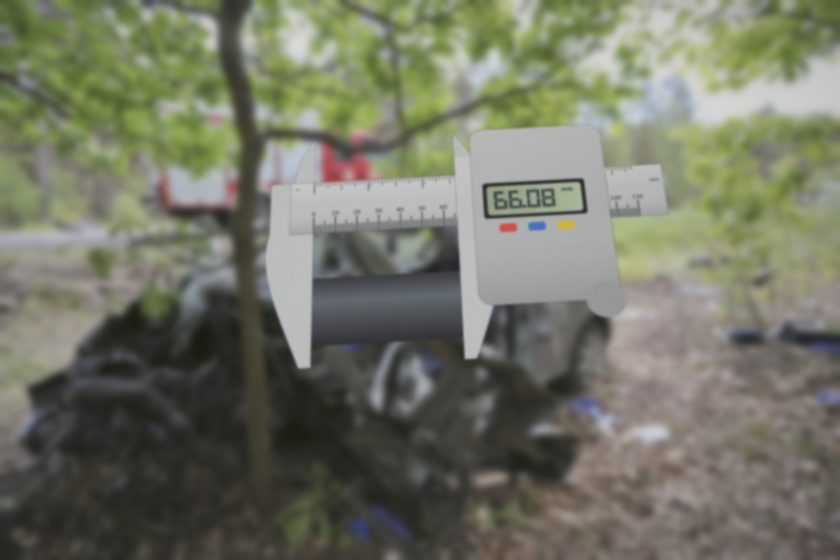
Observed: 66.08; mm
